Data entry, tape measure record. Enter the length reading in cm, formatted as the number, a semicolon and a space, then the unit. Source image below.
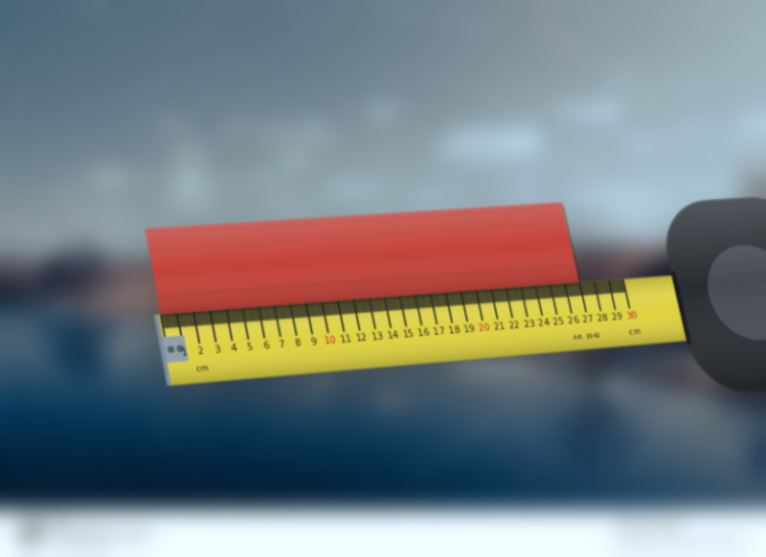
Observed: 27; cm
